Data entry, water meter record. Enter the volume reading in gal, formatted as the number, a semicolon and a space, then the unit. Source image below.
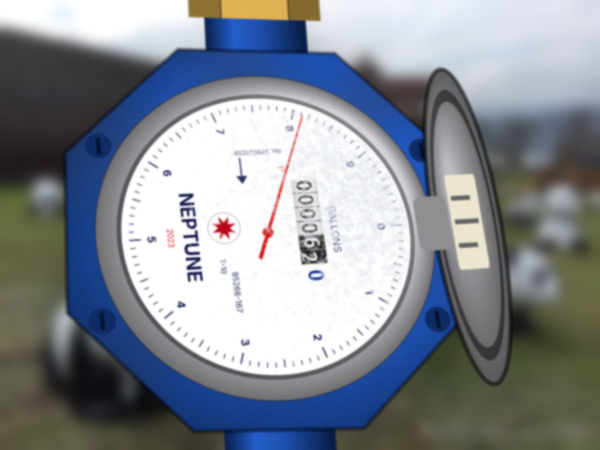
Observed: 618.1; gal
